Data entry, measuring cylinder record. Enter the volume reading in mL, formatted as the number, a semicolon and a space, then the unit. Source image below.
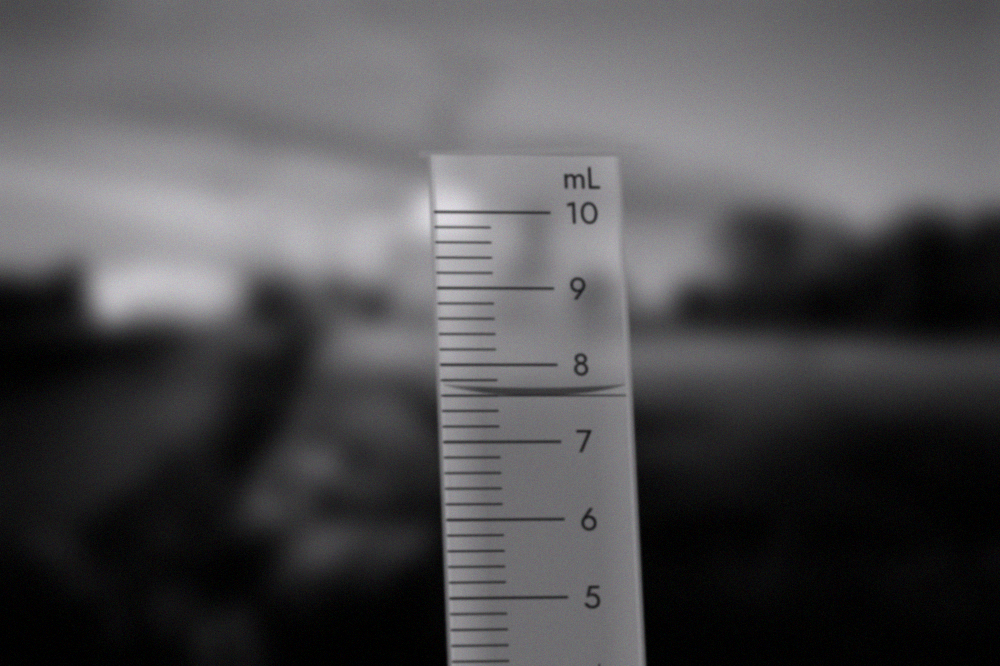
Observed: 7.6; mL
